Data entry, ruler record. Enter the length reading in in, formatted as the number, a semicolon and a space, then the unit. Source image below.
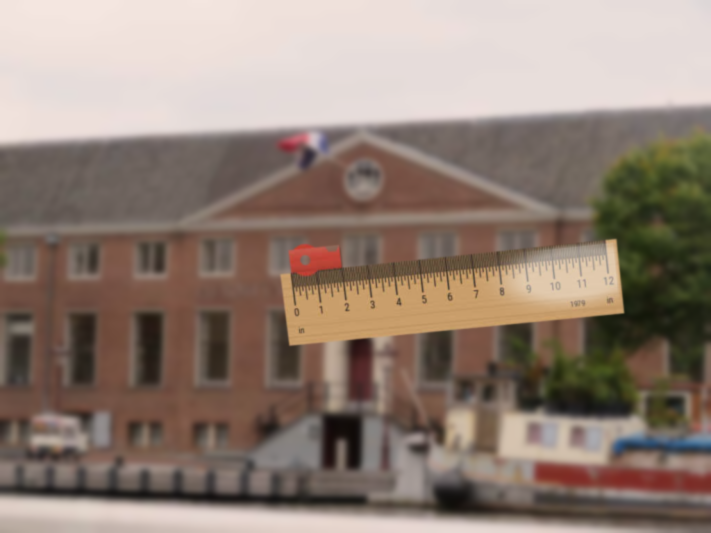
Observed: 2; in
